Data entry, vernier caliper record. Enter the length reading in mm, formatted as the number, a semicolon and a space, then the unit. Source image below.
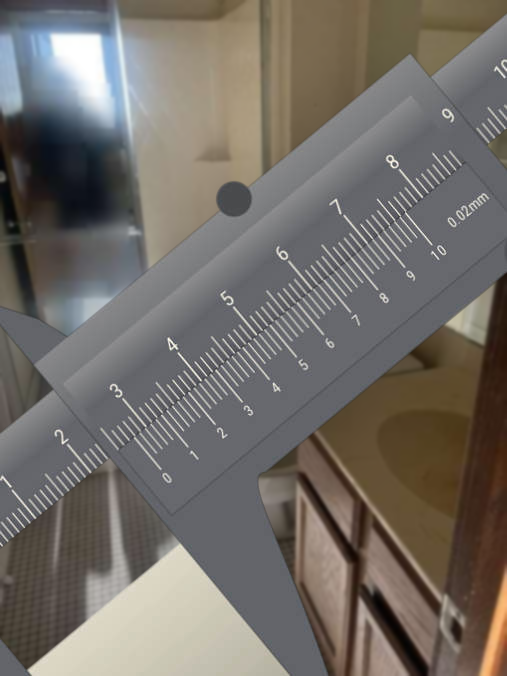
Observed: 27.8; mm
